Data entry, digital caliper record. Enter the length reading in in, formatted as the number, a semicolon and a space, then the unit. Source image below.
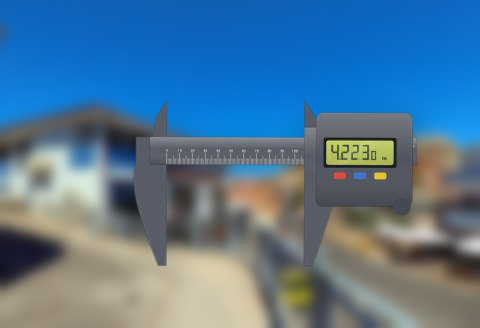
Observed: 4.2230; in
